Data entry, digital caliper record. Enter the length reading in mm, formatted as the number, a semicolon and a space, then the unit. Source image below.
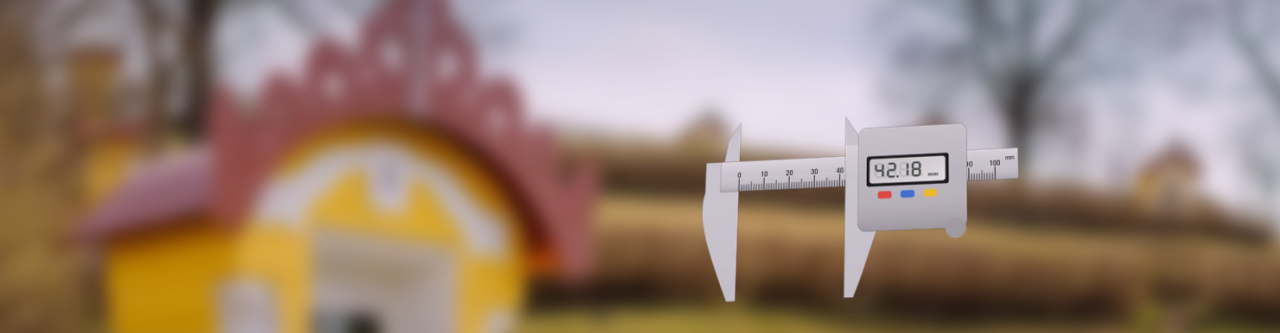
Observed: 42.18; mm
